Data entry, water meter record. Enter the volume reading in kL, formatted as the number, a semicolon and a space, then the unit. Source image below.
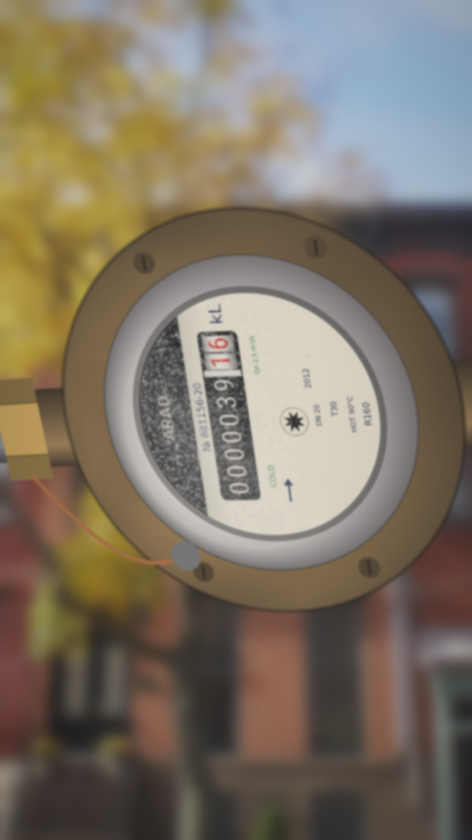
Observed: 39.16; kL
